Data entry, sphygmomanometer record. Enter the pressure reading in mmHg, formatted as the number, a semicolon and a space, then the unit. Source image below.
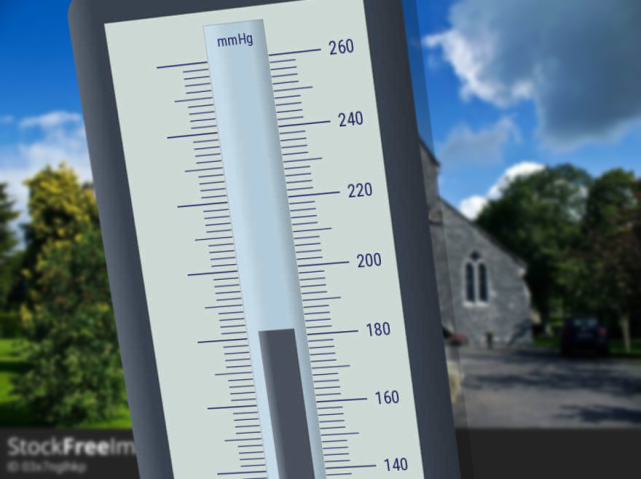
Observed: 182; mmHg
